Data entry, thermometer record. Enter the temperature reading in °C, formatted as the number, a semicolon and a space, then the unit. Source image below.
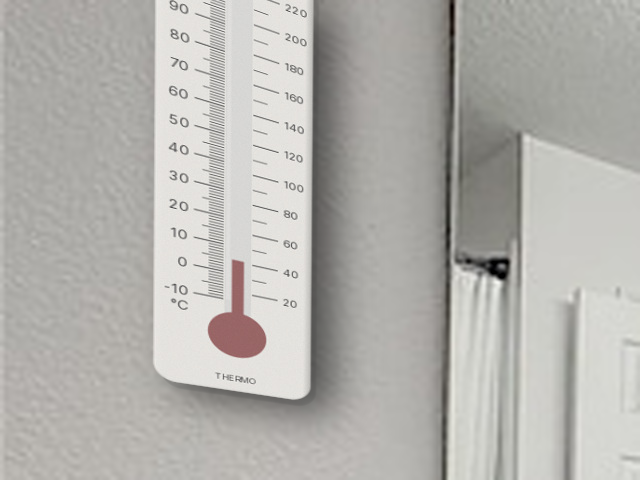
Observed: 5; °C
